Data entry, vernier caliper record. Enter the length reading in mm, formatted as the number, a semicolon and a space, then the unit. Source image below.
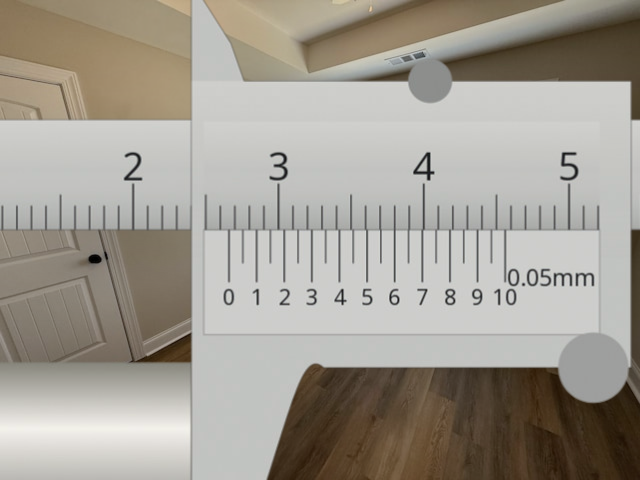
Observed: 26.6; mm
